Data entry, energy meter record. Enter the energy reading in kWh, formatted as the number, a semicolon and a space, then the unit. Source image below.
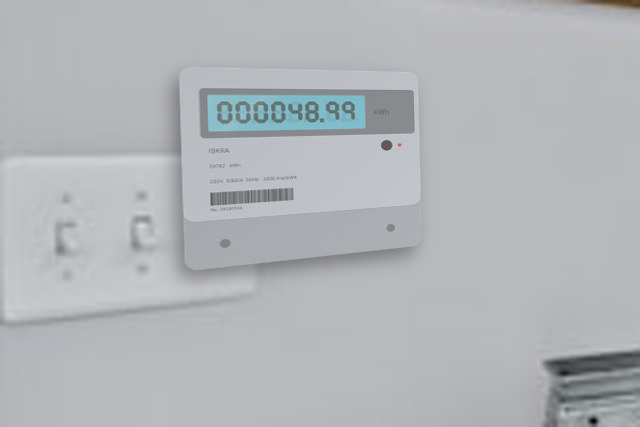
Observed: 48.99; kWh
